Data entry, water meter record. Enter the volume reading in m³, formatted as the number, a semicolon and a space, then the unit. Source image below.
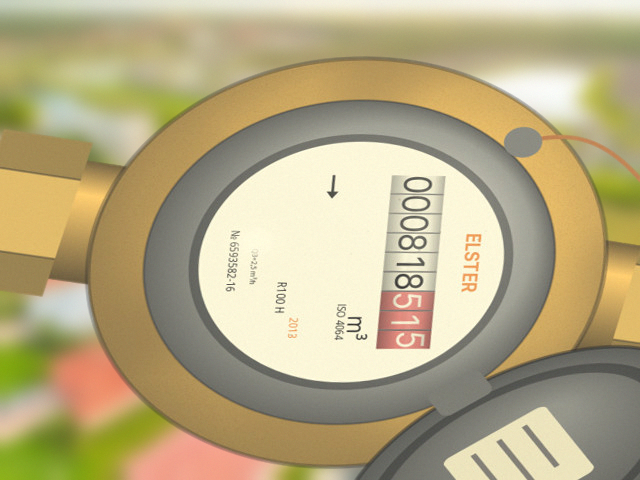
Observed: 818.515; m³
